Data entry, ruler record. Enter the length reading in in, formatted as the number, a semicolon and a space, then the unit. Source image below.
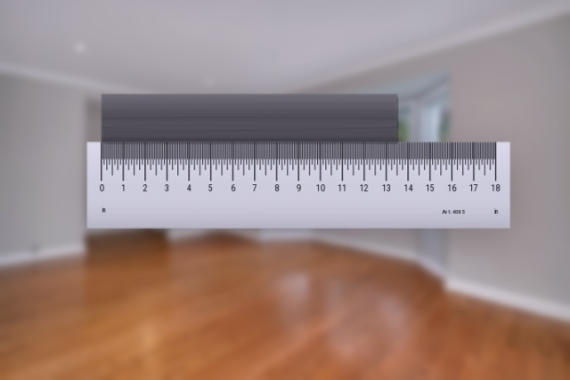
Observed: 13.5; in
